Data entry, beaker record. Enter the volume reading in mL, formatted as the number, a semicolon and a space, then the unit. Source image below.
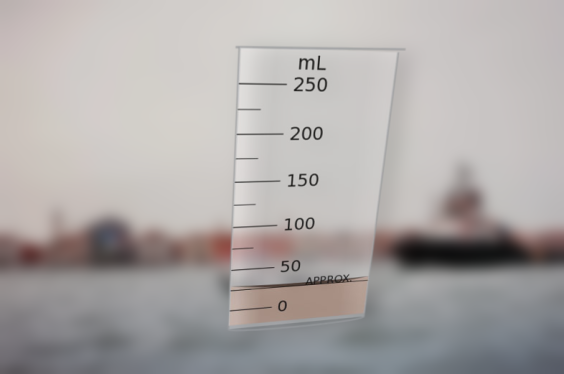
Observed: 25; mL
